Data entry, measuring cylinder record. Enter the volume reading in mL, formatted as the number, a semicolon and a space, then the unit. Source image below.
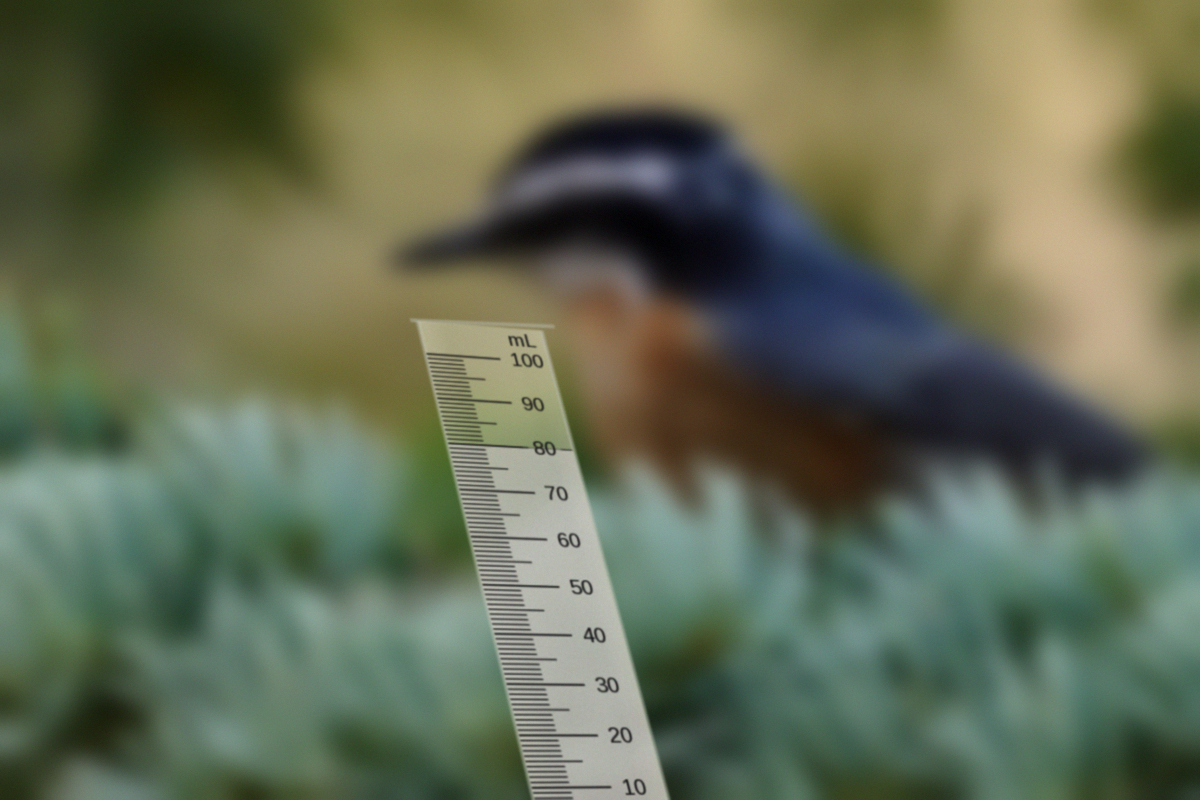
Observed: 80; mL
